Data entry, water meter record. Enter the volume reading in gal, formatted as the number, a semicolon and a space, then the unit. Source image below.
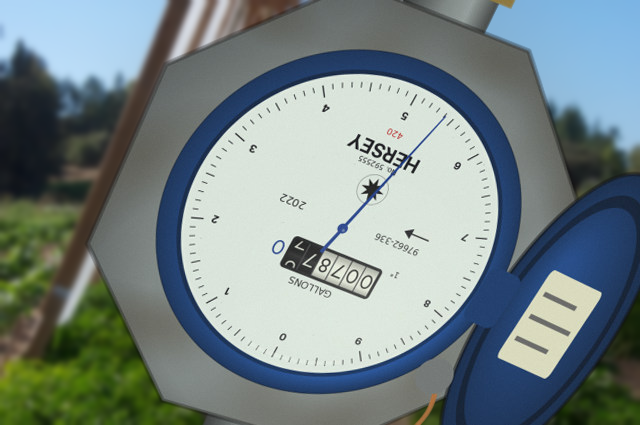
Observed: 78765.4; gal
